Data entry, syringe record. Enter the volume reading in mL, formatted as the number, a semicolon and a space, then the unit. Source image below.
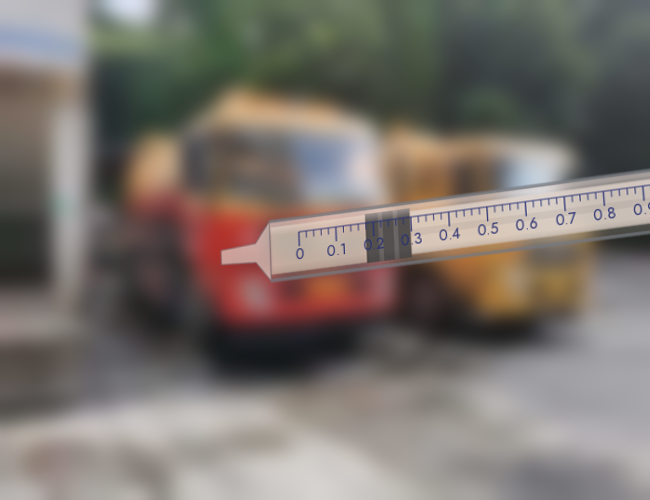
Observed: 0.18; mL
